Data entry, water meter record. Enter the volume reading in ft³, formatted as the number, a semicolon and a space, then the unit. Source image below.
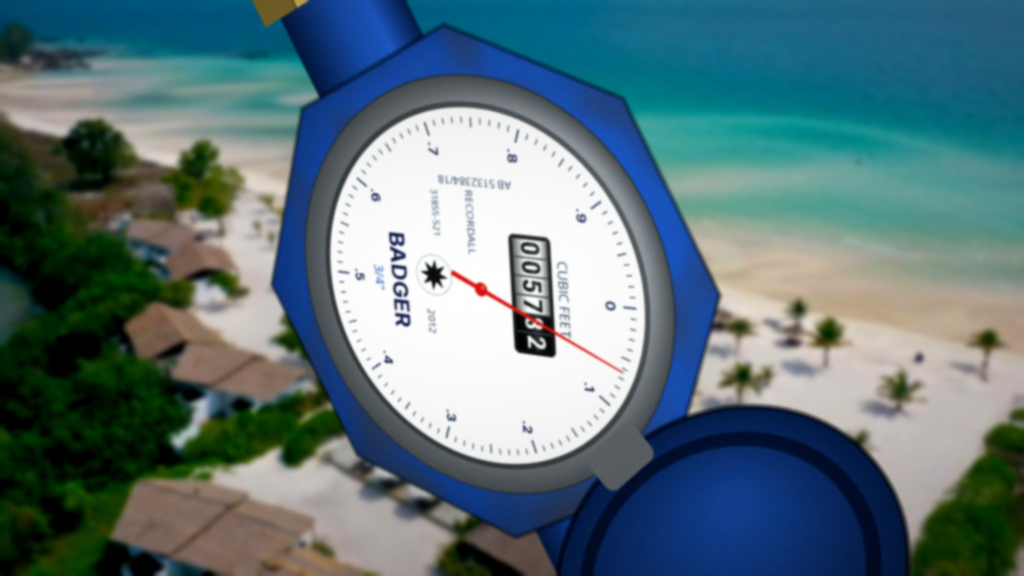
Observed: 5782.06; ft³
